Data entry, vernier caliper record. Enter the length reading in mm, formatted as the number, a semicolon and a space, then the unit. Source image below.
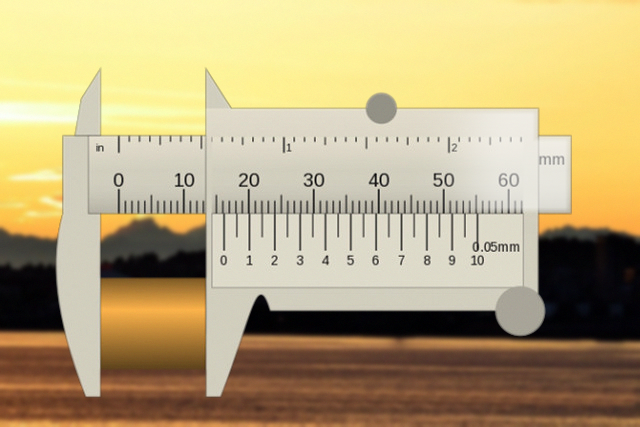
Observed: 16.2; mm
